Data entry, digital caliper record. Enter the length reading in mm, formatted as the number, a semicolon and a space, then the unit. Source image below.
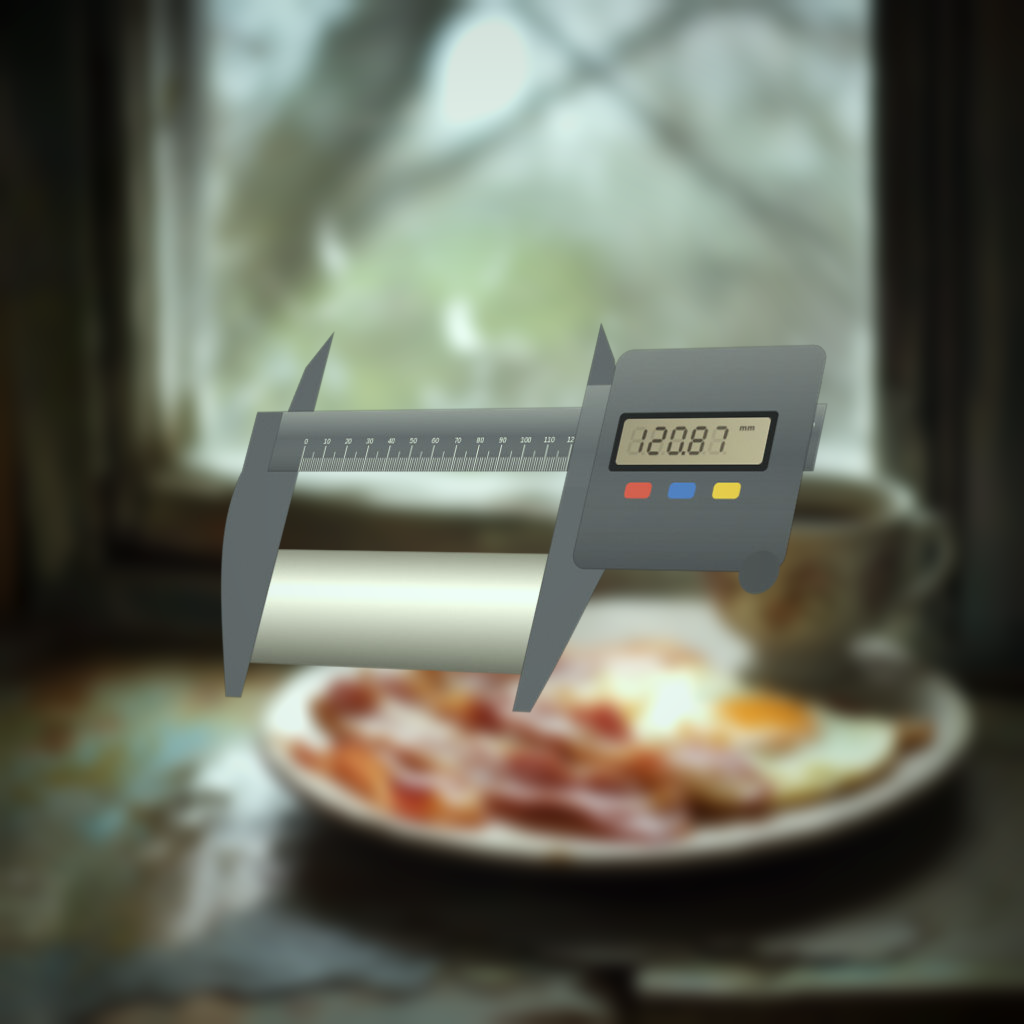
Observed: 120.87; mm
